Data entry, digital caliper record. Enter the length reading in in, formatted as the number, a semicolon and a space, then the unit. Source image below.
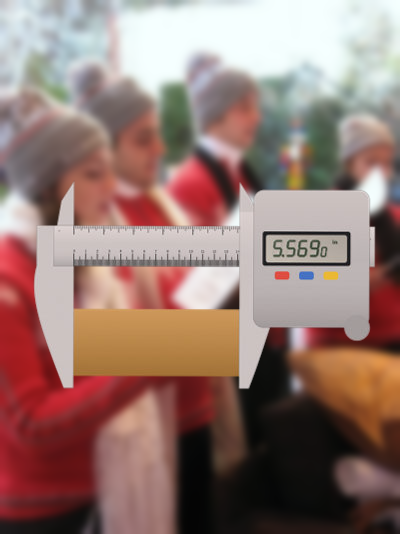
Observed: 5.5690; in
